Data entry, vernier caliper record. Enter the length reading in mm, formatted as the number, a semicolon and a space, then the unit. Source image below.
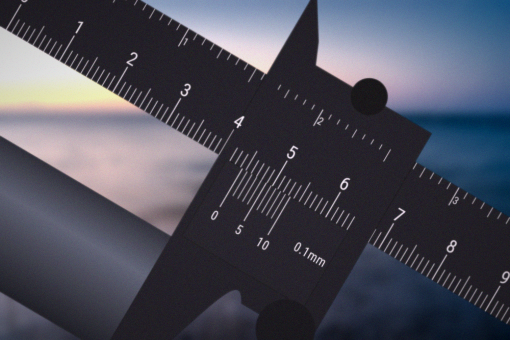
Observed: 44.4; mm
